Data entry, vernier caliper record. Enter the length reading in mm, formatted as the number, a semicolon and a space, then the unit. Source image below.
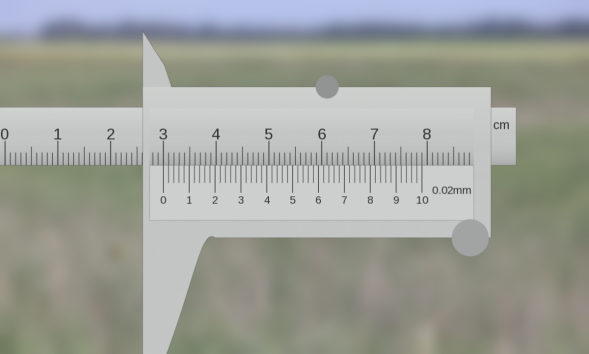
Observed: 30.0; mm
